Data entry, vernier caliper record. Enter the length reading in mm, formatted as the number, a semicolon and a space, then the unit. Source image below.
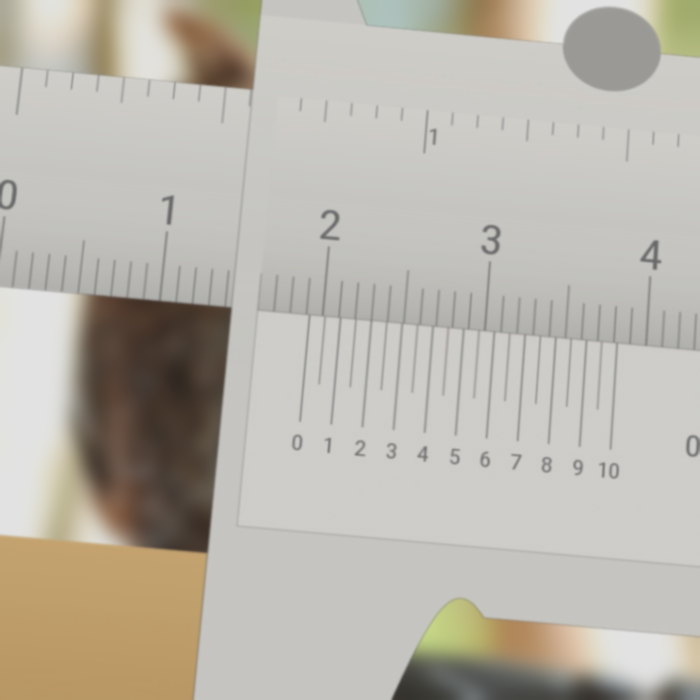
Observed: 19.2; mm
